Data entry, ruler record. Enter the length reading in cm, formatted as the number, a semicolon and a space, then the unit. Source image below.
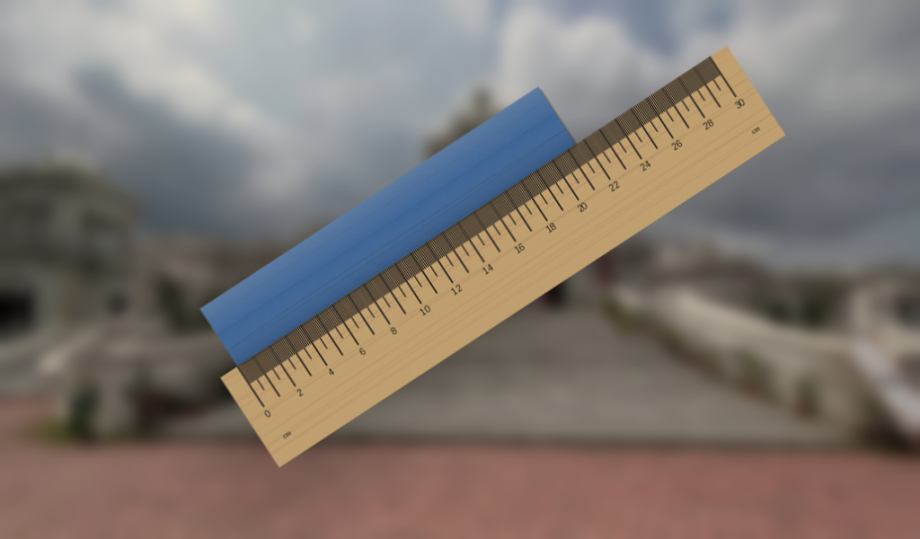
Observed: 21.5; cm
